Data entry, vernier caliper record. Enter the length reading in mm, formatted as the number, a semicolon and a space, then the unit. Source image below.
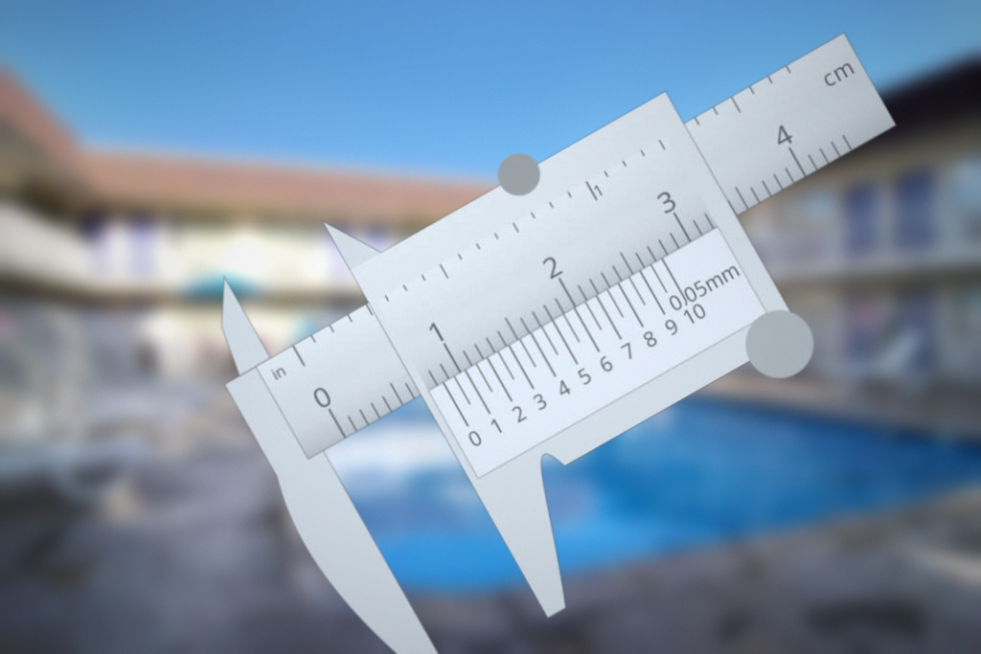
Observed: 8.5; mm
